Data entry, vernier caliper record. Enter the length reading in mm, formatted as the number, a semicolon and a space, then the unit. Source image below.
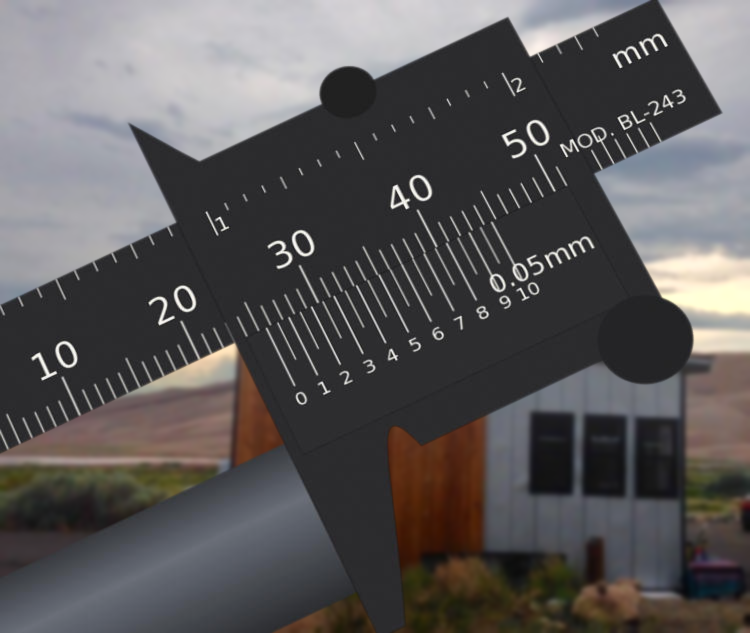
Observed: 25.6; mm
